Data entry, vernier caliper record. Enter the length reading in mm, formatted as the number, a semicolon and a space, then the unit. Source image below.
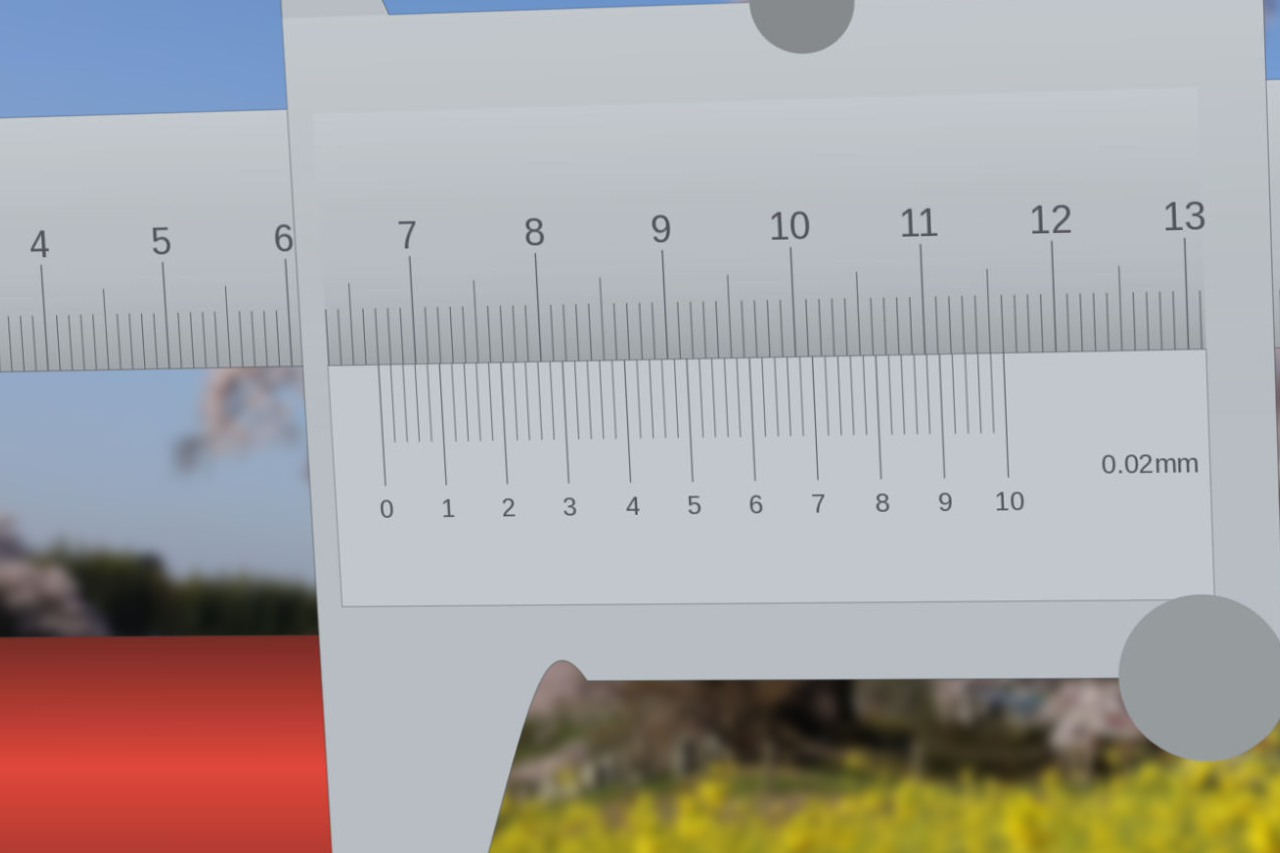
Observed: 67.0; mm
